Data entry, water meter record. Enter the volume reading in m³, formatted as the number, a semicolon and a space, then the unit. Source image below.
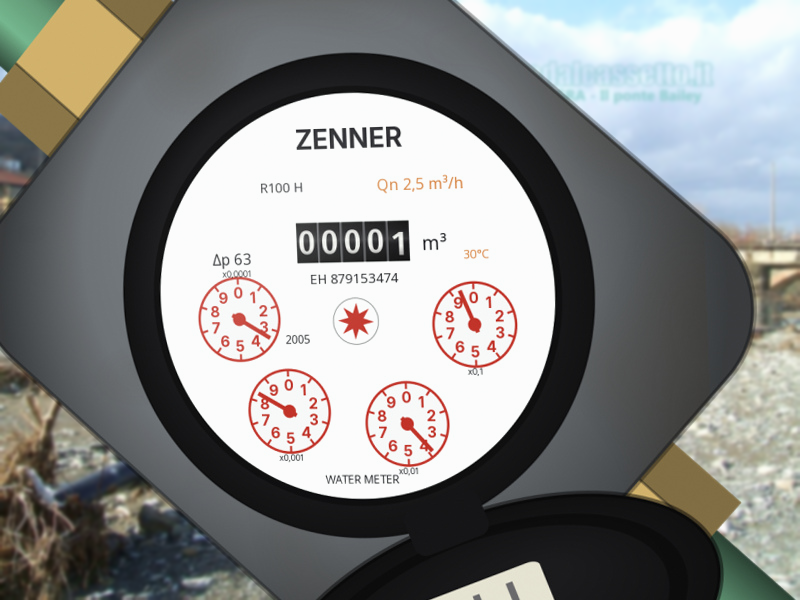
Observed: 0.9383; m³
